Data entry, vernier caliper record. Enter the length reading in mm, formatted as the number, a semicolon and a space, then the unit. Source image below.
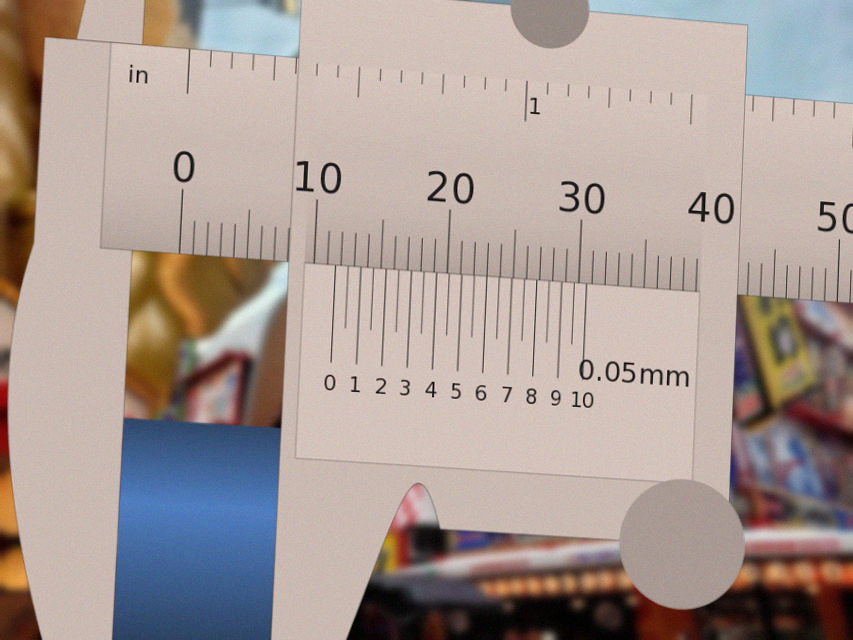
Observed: 11.6; mm
